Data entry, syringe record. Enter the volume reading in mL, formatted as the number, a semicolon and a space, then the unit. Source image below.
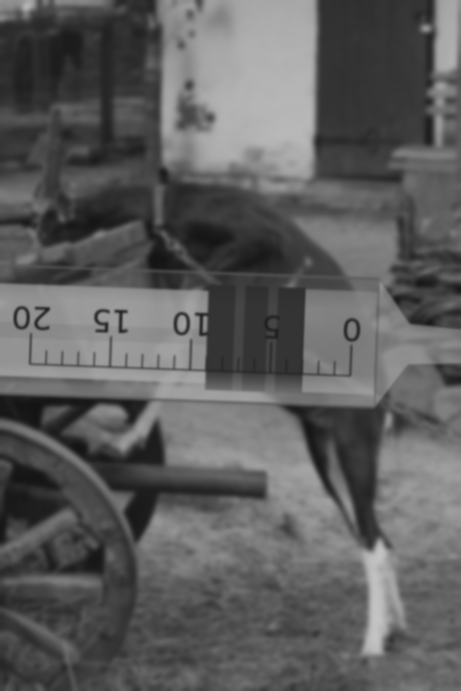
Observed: 3; mL
